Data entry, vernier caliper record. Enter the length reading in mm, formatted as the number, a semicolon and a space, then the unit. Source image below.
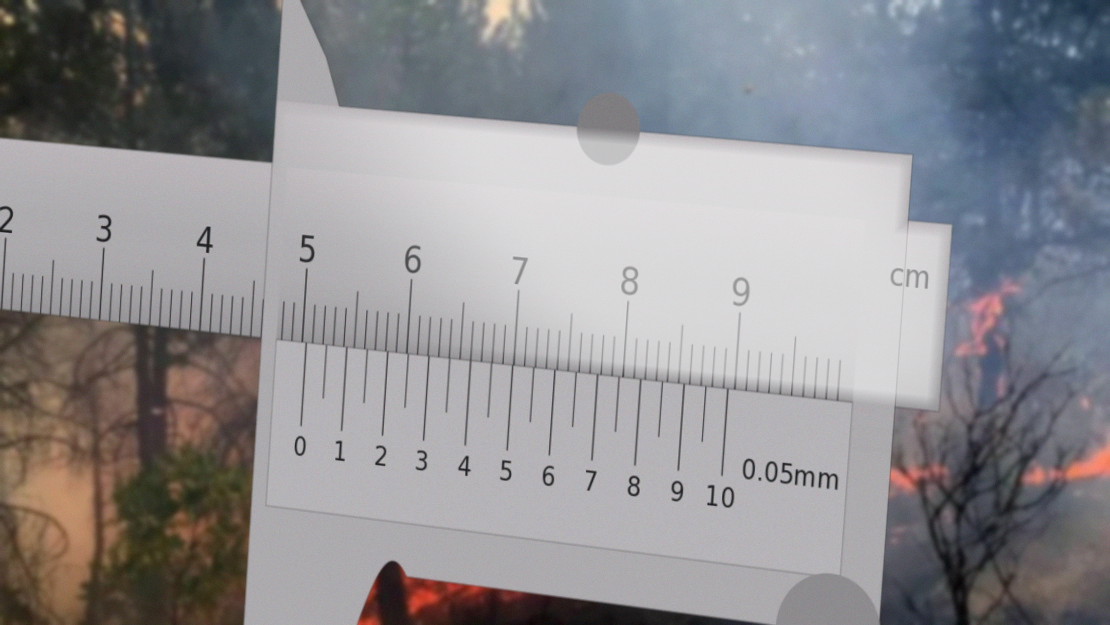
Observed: 50.4; mm
